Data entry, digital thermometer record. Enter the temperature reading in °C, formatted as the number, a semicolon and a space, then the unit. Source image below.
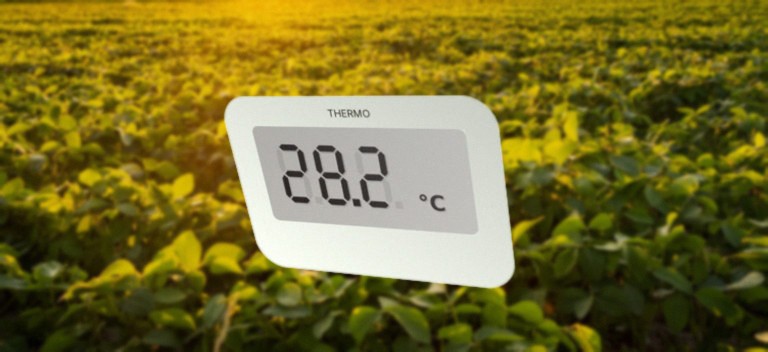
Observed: 28.2; °C
